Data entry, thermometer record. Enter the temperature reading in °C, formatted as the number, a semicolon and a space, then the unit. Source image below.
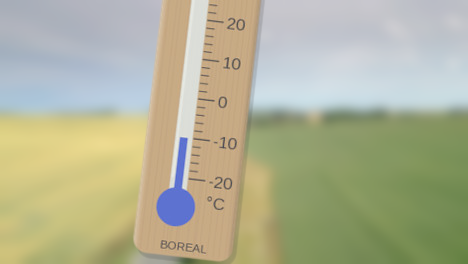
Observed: -10; °C
